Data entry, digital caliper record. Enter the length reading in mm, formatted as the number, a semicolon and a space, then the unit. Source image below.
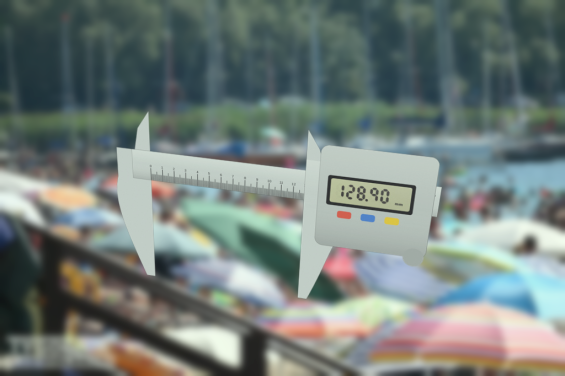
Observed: 128.90; mm
